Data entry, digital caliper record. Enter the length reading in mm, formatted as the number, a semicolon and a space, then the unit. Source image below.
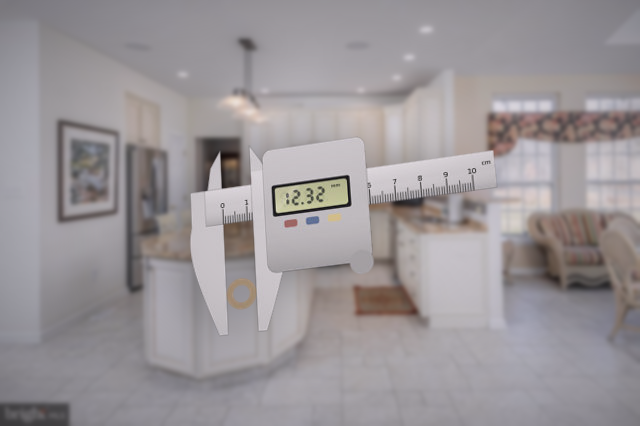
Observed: 12.32; mm
